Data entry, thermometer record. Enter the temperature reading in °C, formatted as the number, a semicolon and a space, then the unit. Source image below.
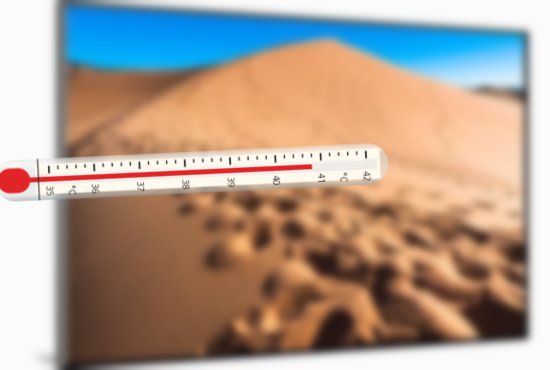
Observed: 40.8; °C
